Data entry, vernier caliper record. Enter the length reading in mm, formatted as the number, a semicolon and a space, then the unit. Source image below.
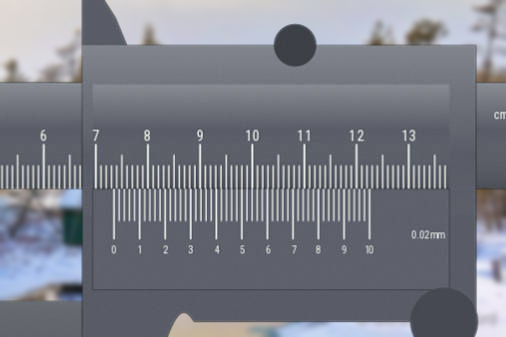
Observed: 73.5; mm
